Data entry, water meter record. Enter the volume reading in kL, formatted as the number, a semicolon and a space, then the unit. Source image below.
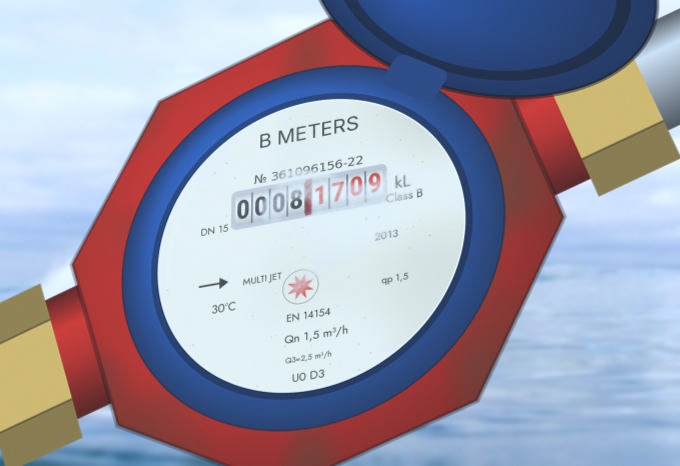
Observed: 8.1709; kL
